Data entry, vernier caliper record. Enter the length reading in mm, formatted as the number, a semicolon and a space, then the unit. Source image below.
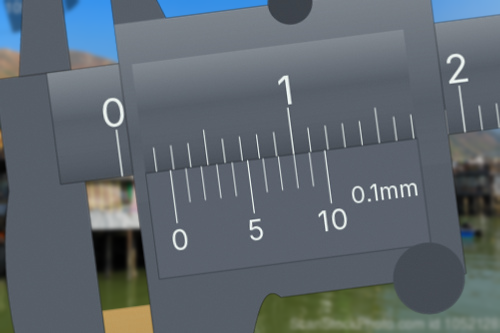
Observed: 2.8; mm
